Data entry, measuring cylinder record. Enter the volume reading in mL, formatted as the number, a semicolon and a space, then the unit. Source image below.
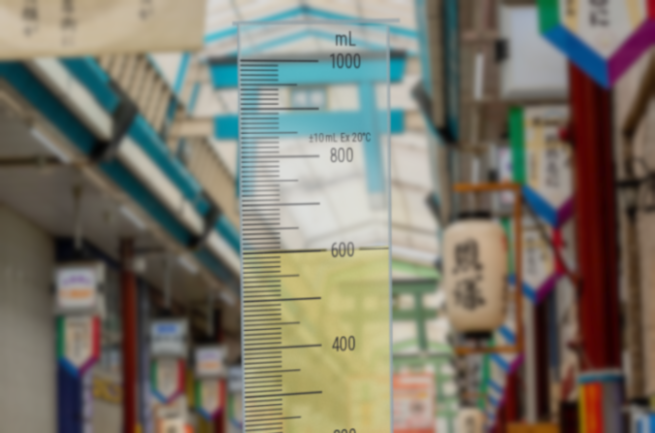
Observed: 600; mL
